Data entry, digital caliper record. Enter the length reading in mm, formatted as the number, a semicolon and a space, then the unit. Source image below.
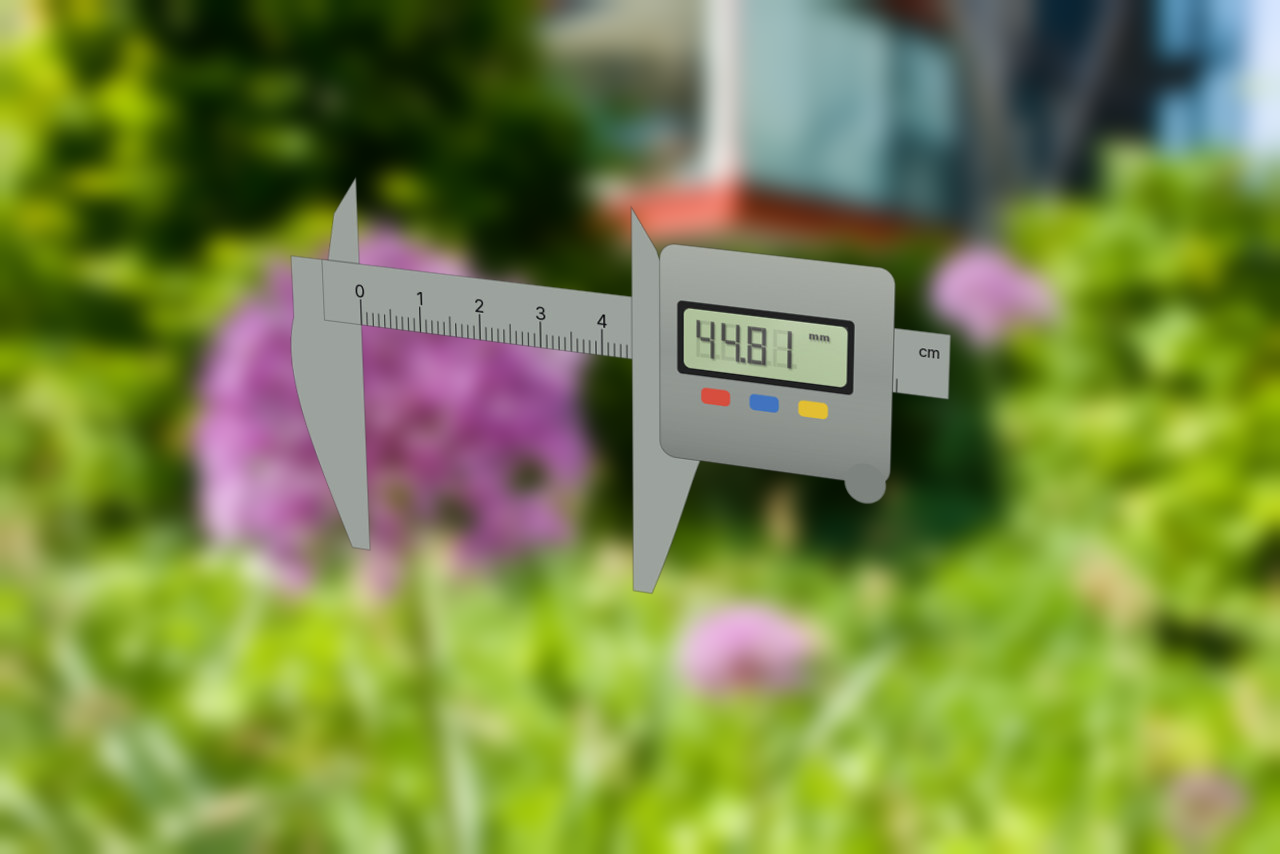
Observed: 44.81; mm
